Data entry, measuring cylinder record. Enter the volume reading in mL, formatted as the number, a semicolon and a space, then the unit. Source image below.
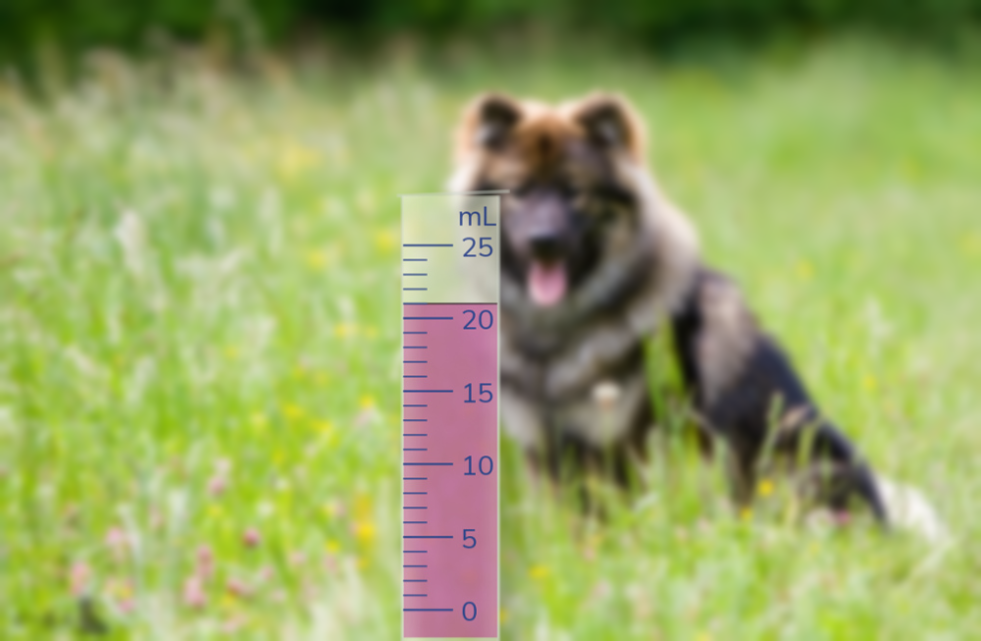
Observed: 21; mL
